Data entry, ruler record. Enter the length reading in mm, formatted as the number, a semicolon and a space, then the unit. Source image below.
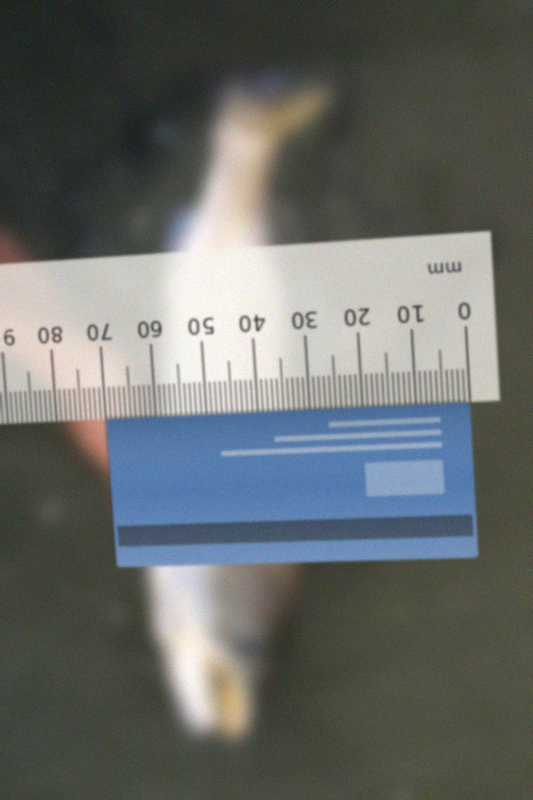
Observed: 70; mm
